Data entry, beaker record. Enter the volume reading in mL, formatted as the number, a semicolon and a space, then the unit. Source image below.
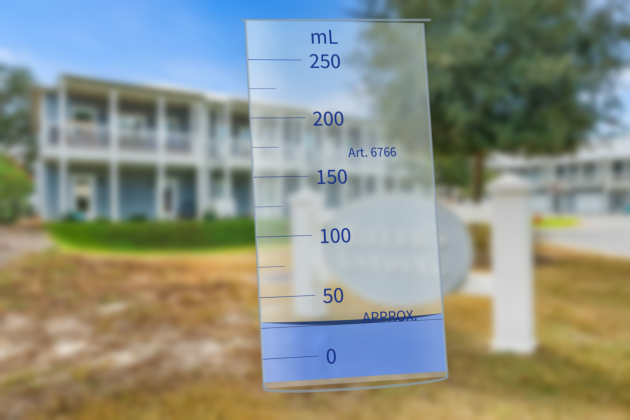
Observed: 25; mL
